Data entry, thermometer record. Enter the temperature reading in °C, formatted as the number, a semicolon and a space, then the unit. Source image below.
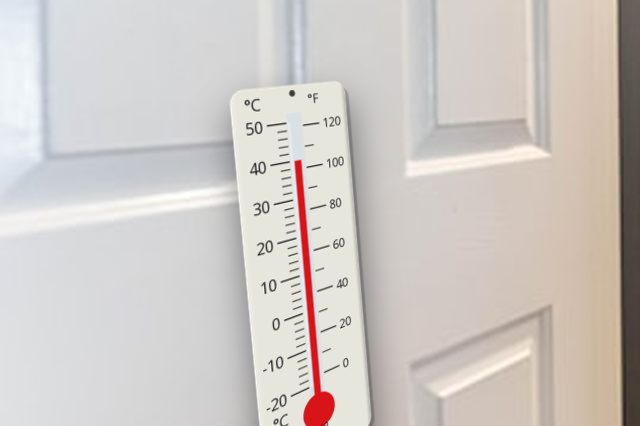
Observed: 40; °C
